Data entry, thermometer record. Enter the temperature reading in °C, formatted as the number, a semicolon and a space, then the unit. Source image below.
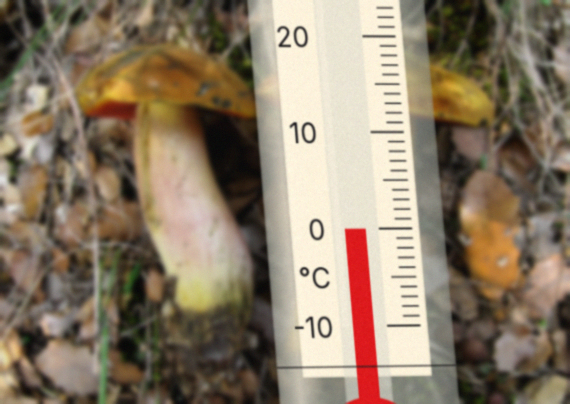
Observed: 0; °C
